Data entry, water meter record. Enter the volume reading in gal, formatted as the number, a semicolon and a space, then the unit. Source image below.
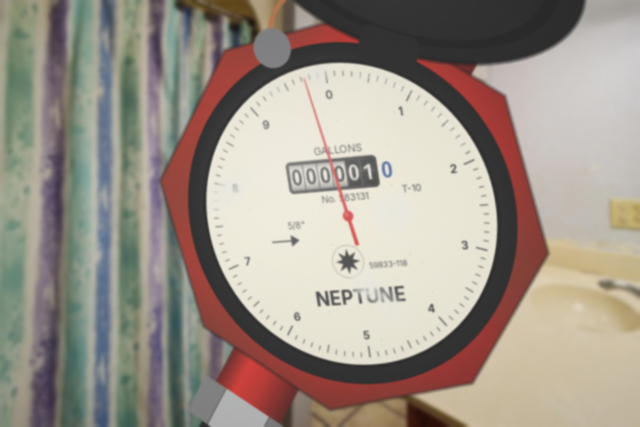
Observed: 9.7; gal
